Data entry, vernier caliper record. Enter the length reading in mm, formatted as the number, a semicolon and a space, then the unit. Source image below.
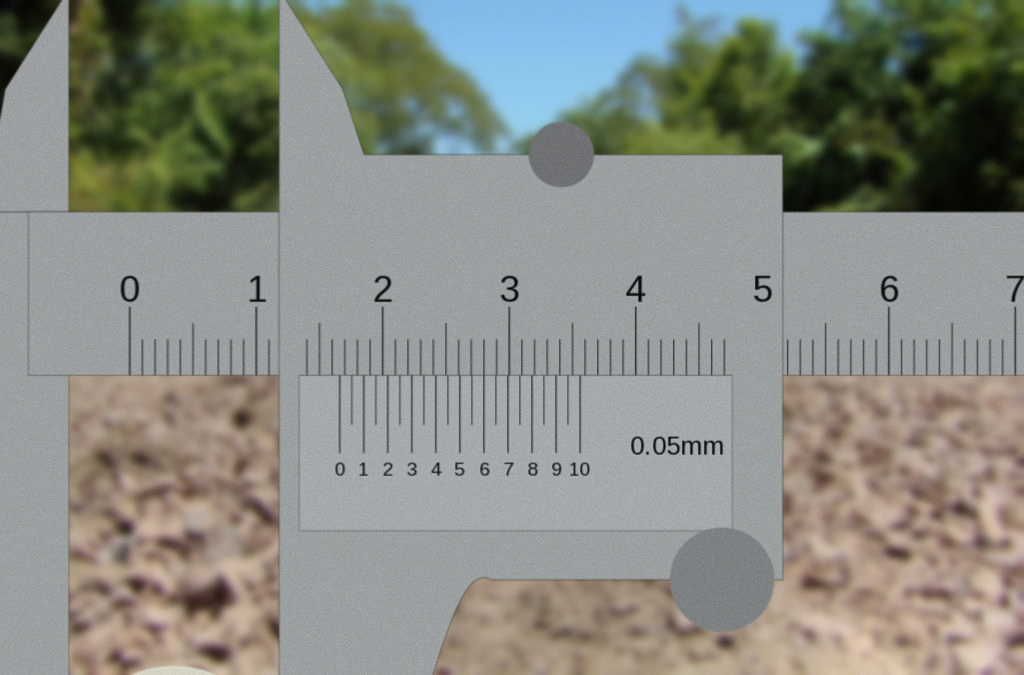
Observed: 16.6; mm
